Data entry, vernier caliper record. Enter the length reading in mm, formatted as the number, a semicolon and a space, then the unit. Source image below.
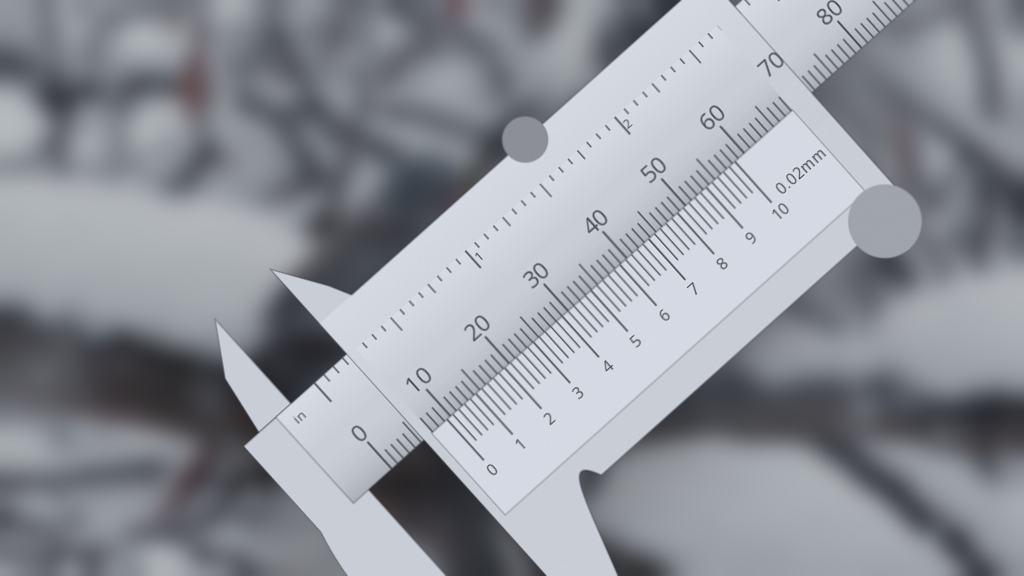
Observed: 9.4; mm
